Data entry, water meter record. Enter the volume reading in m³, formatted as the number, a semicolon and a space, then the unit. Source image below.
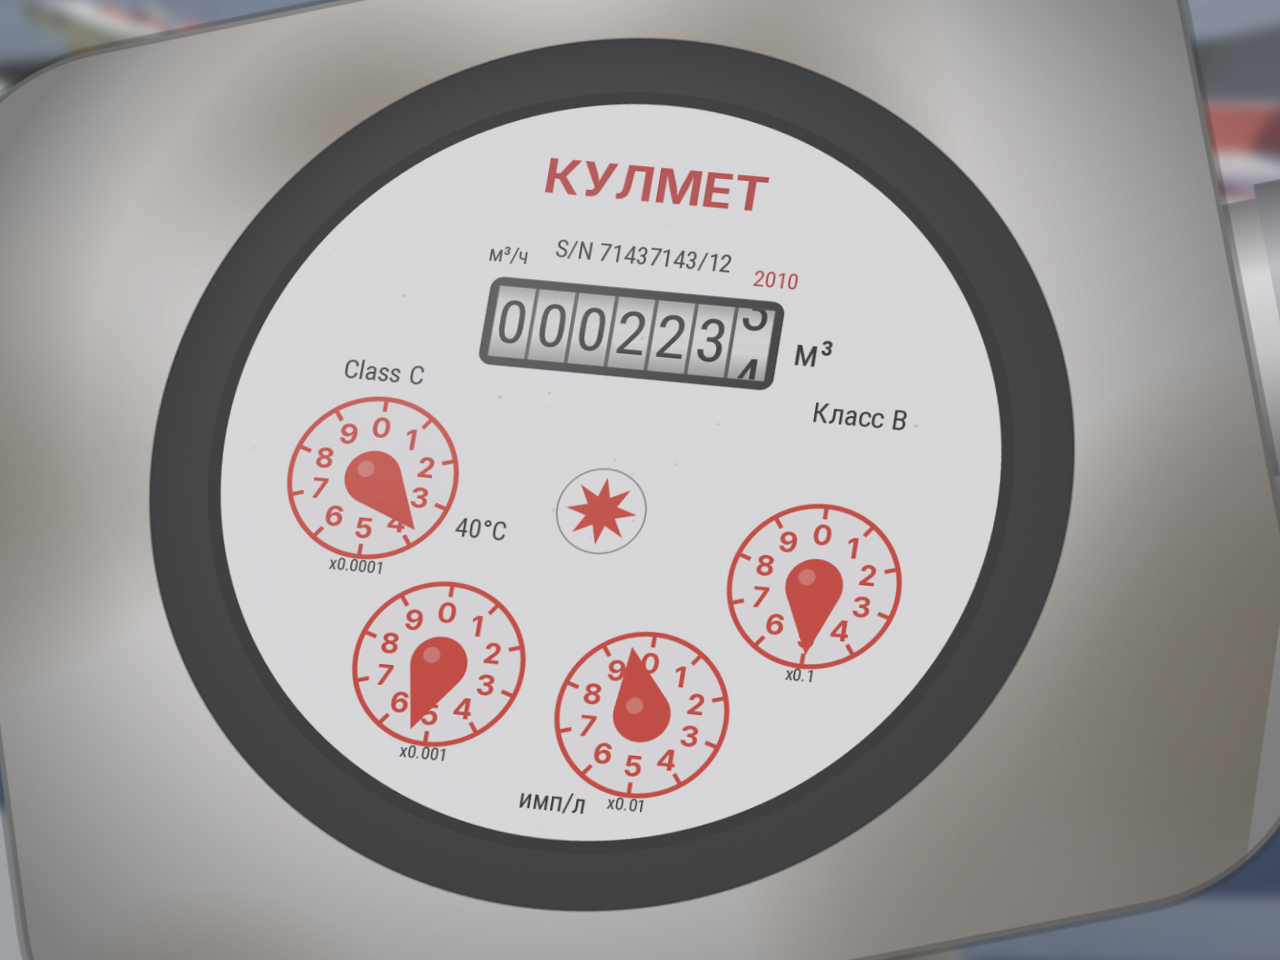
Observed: 2233.4953; m³
